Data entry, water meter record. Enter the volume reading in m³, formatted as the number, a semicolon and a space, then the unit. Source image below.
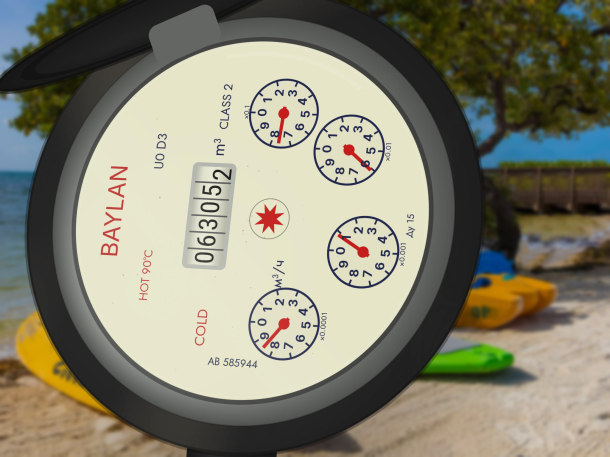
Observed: 63051.7608; m³
